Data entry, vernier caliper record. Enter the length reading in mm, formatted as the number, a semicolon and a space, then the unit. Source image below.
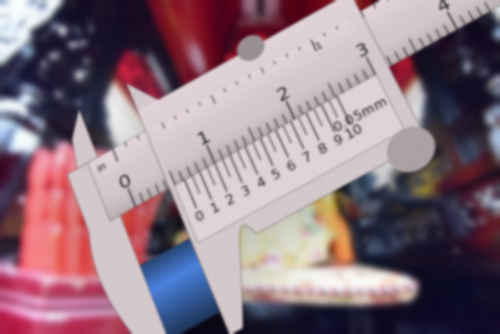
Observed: 6.2; mm
